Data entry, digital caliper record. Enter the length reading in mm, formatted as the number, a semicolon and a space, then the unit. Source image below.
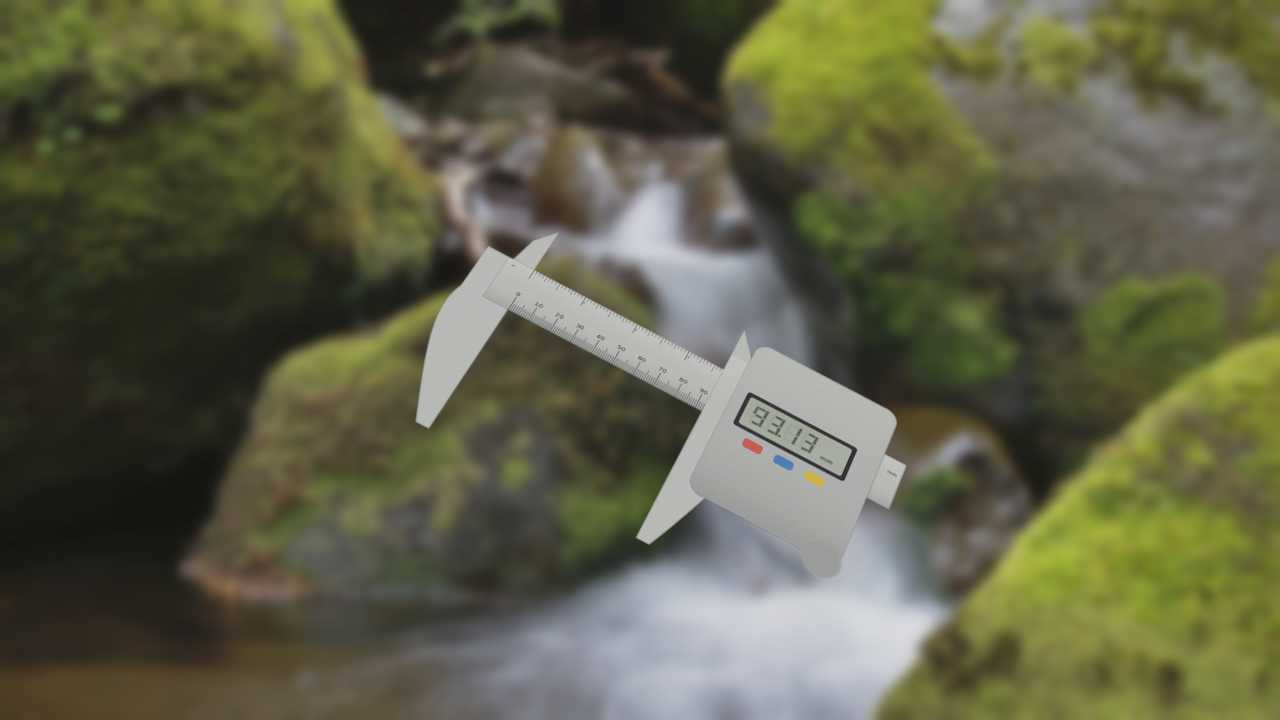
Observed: 93.13; mm
